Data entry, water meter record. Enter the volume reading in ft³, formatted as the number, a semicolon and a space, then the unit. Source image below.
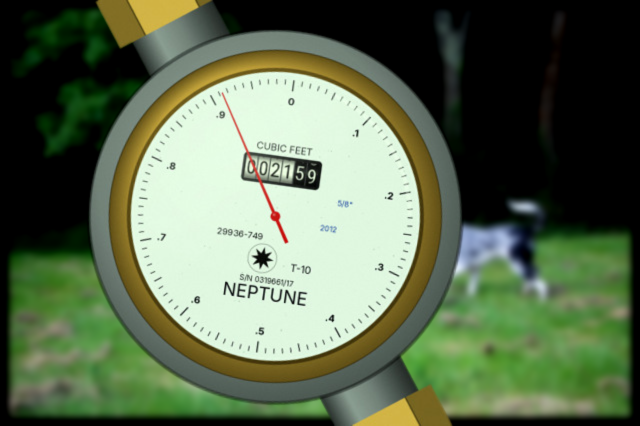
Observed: 2158.91; ft³
